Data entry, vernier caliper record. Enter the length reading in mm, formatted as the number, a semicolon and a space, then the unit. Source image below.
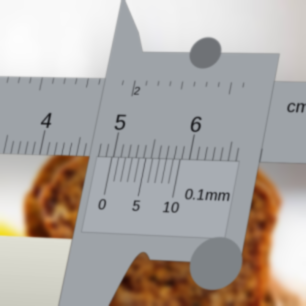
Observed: 49.8; mm
